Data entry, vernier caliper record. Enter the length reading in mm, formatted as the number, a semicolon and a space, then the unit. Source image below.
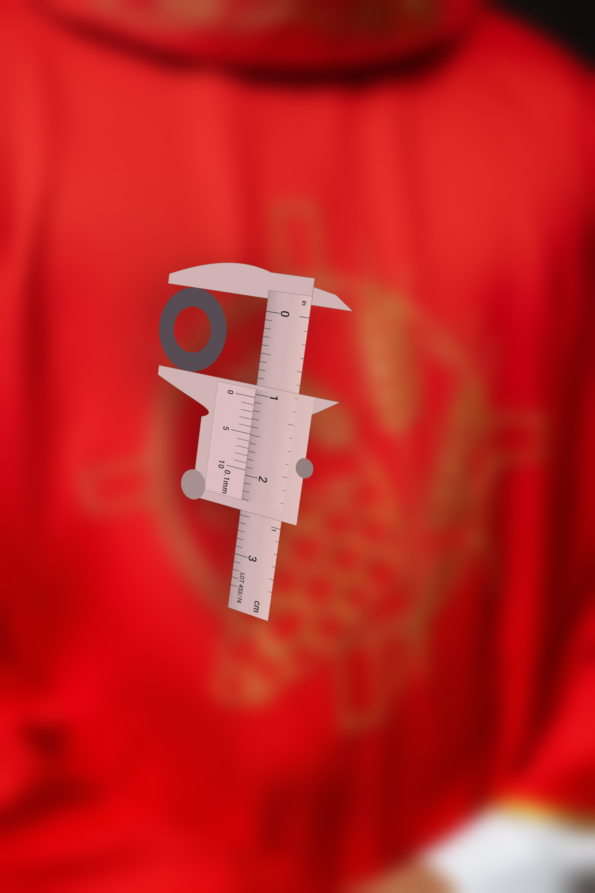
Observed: 10.4; mm
